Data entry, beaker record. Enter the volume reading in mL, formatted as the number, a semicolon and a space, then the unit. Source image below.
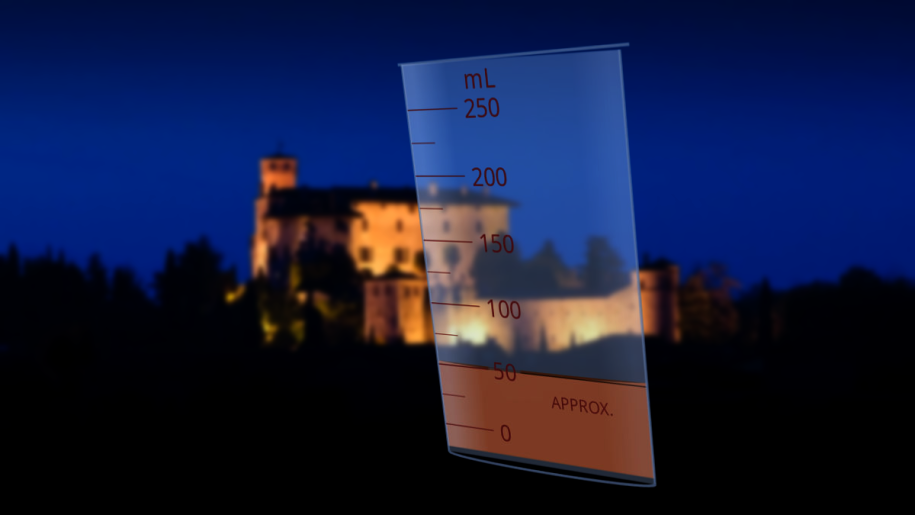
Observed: 50; mL
